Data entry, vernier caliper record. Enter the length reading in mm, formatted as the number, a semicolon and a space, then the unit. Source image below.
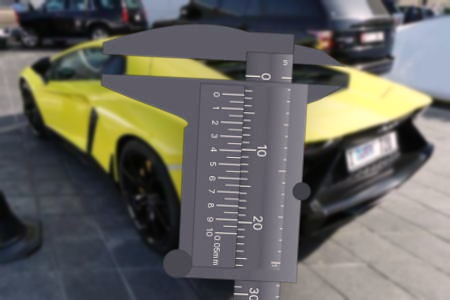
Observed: 2.6; mm
